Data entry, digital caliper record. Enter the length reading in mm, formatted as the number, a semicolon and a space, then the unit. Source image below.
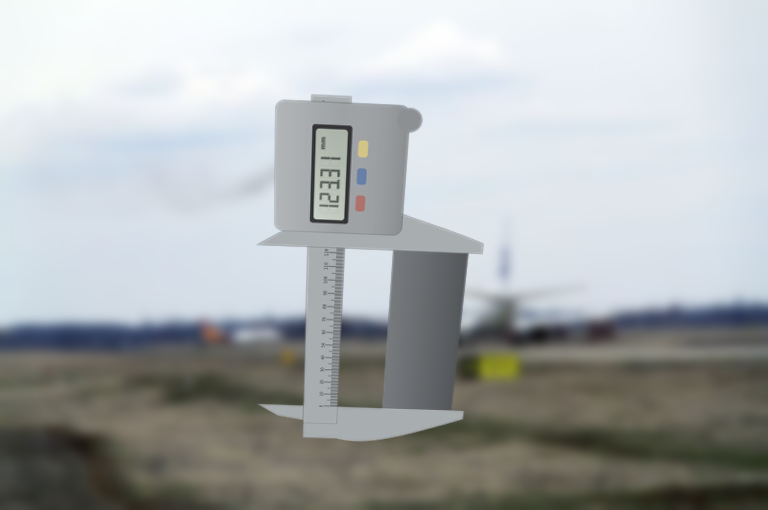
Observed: 123.31; mm
